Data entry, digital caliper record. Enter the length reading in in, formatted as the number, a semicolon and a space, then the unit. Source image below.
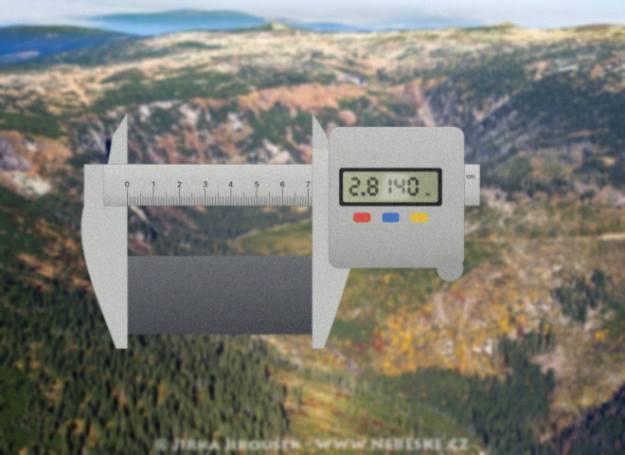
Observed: 2.8140; in
